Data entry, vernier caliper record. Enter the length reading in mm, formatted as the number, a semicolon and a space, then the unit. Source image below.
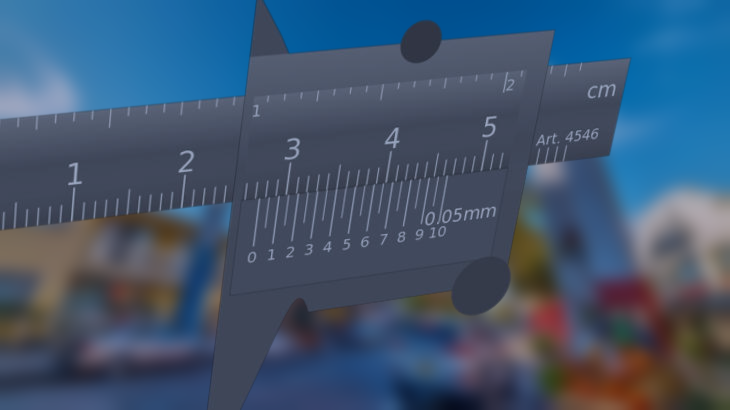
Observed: 27.4; mm
